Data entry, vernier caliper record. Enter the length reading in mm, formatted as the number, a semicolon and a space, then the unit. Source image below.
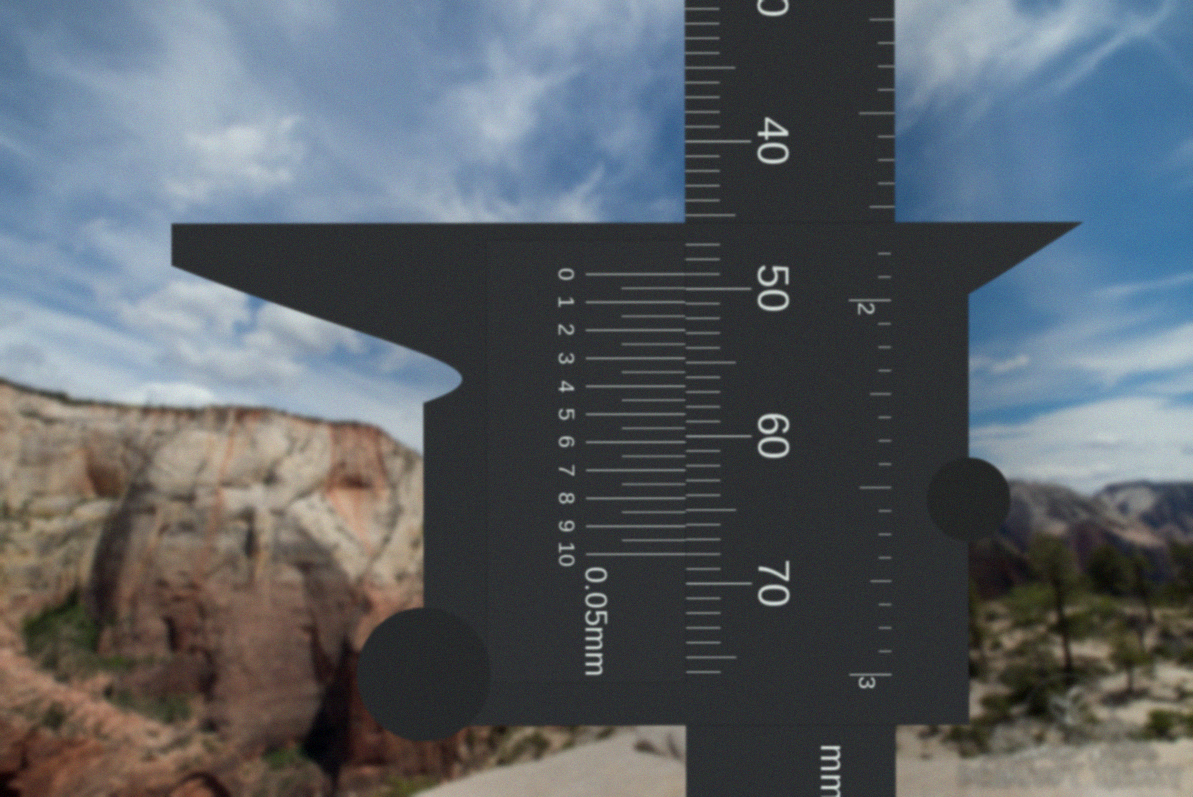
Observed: 49.0; mm
